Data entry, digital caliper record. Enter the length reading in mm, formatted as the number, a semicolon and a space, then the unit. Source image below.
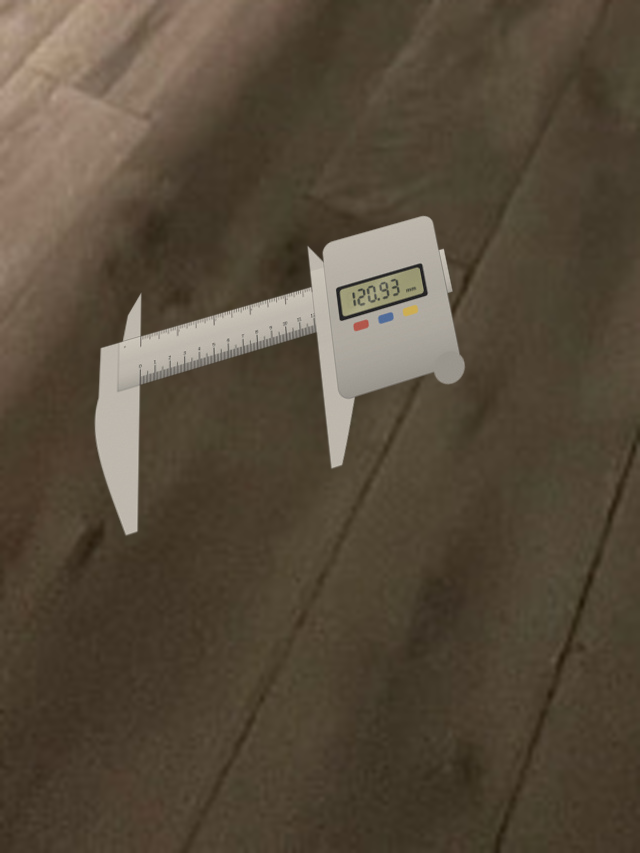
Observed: 120.93; mm
